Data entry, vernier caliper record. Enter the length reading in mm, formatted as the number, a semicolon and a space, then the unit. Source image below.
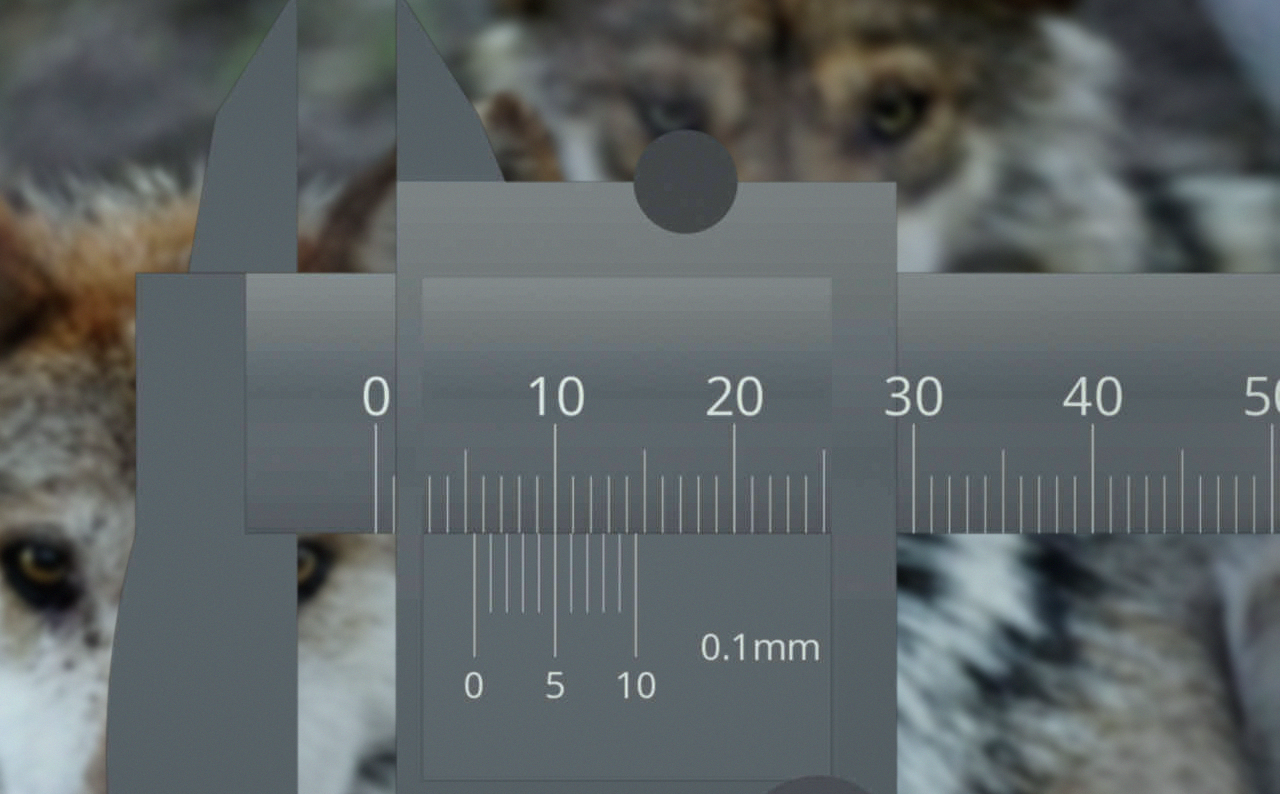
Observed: 5.5; mm
